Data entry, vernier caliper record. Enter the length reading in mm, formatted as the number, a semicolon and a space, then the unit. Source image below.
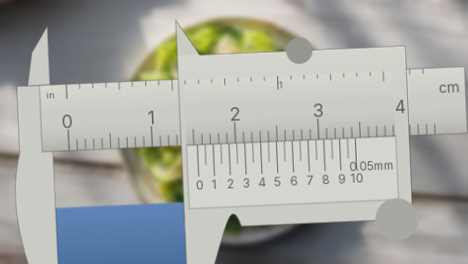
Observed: 15.4; mm
